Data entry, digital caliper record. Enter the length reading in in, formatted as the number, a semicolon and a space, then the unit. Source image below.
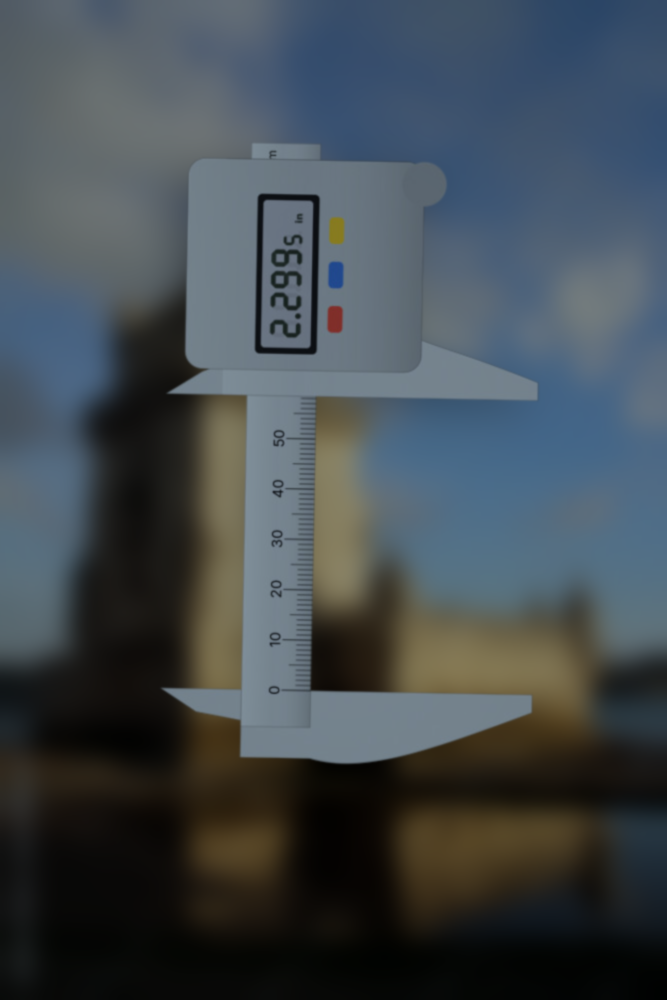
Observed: 2.2995; in
